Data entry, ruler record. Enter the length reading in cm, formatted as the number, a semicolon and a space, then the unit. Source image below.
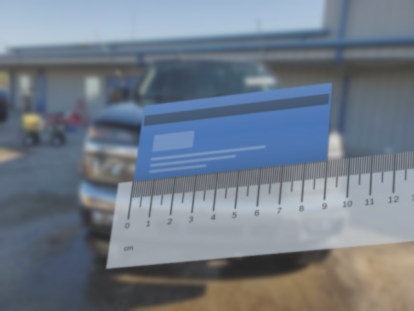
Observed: 9; cm
